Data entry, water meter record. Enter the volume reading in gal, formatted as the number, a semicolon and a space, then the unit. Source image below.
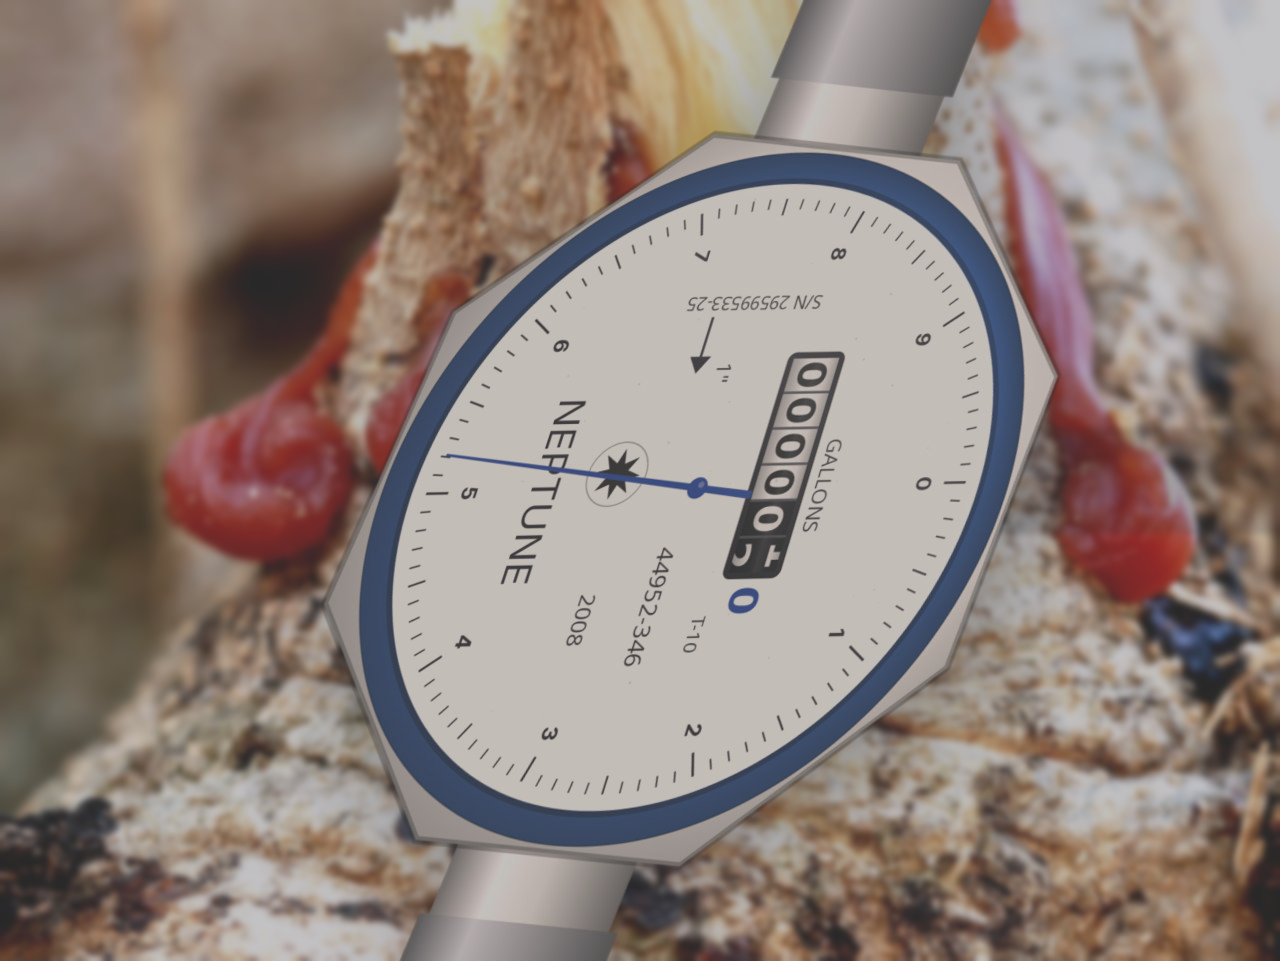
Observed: 15.2; gal
